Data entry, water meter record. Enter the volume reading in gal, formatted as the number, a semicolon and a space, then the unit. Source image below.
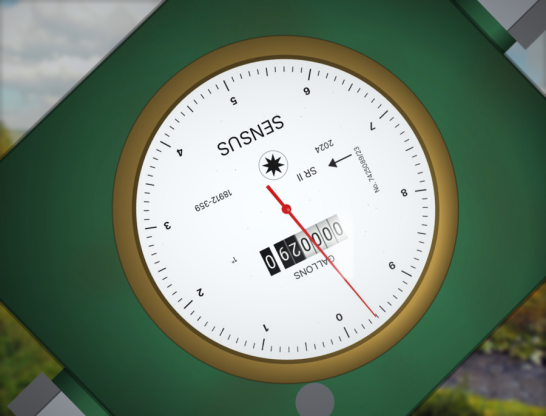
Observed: 289.6; gal
